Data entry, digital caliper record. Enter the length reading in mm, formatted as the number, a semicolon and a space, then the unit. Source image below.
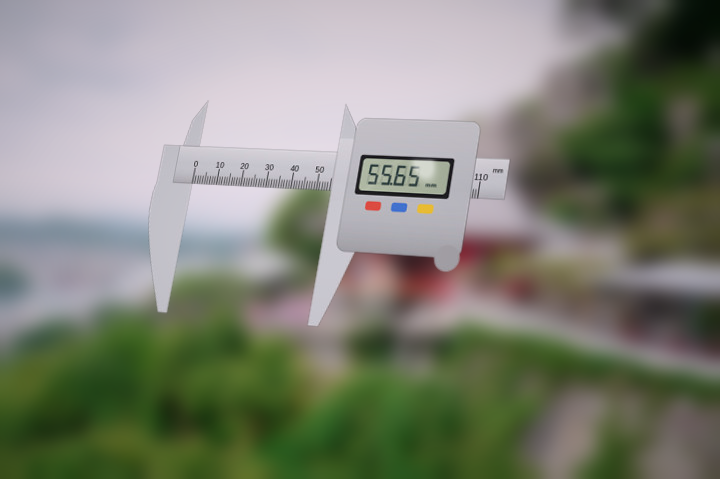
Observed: 55.65; mm
